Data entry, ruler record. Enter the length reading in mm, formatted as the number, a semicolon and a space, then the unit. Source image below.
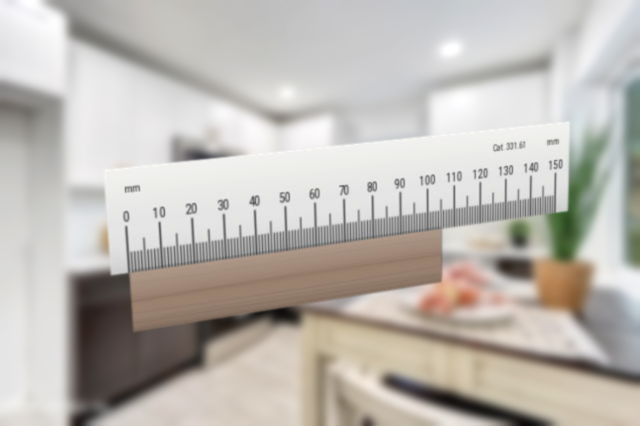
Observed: 105; mm
